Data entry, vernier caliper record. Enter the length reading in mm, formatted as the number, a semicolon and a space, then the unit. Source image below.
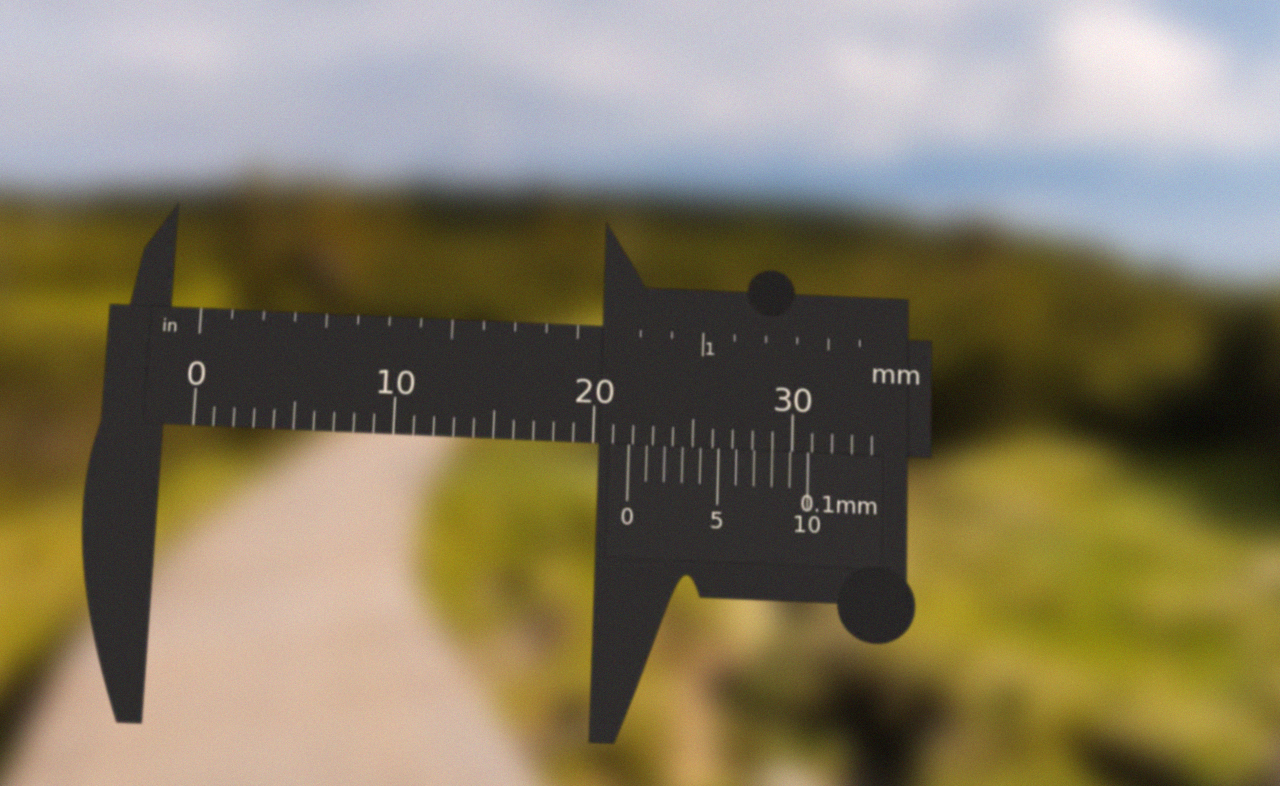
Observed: 21.8; mm
